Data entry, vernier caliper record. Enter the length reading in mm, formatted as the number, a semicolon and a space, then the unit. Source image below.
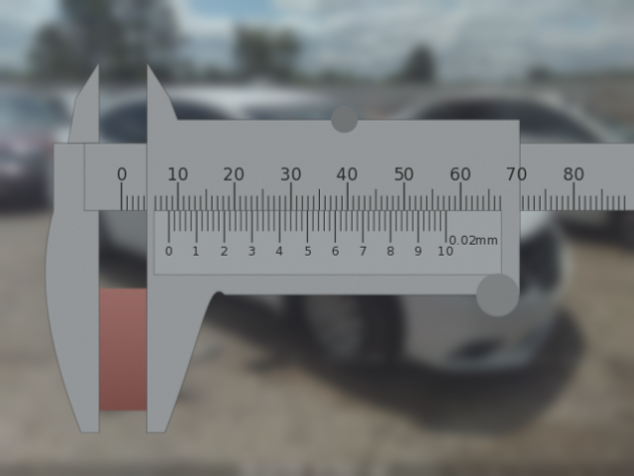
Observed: 8.4; mm
